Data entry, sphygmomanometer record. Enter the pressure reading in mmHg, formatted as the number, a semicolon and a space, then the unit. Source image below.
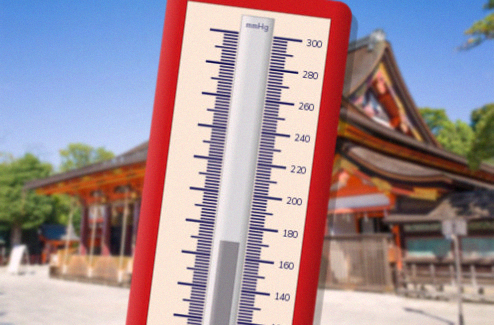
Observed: 170; mmHg
